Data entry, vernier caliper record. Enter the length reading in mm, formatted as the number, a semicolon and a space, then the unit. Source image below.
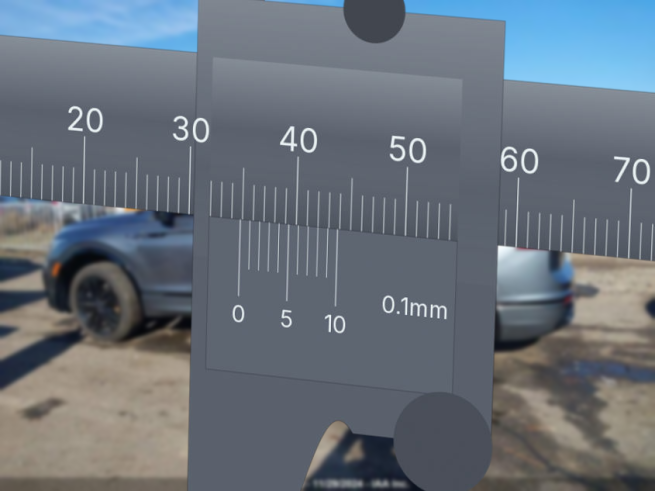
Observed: 34.8; mm
